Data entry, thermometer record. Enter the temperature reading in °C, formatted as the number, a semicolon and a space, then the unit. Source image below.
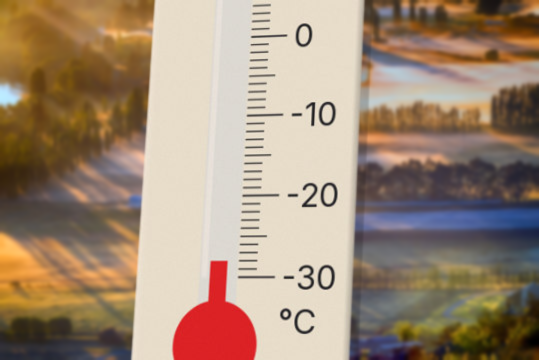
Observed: -28; °C
